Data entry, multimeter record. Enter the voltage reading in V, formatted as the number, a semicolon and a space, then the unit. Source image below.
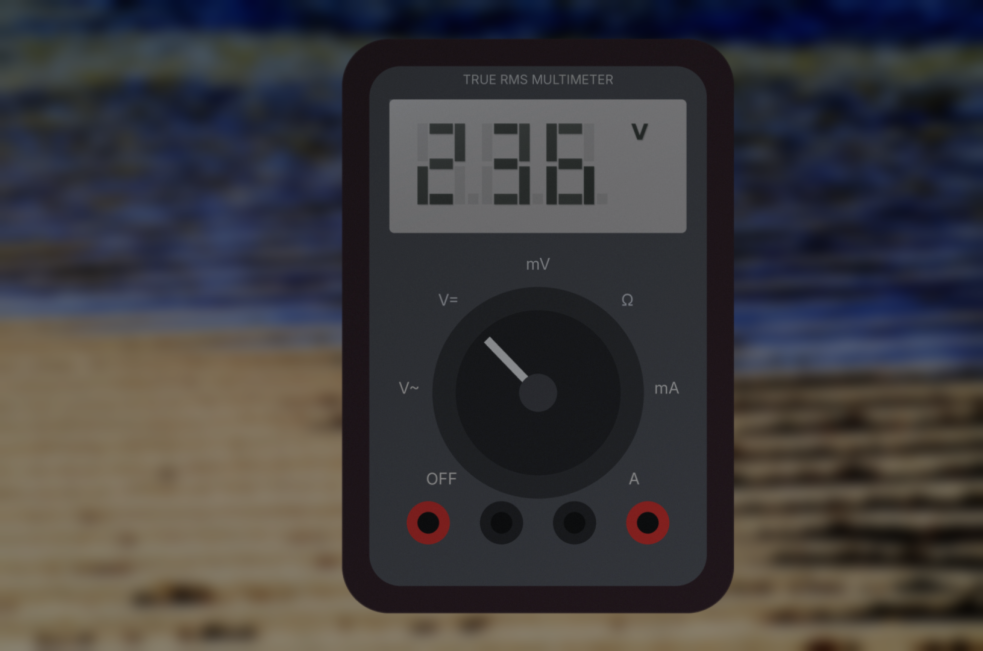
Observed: 236; V
